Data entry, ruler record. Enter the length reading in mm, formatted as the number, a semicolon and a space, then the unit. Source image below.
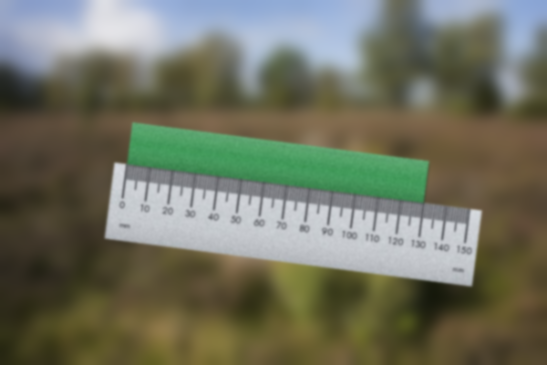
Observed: 130; mm
